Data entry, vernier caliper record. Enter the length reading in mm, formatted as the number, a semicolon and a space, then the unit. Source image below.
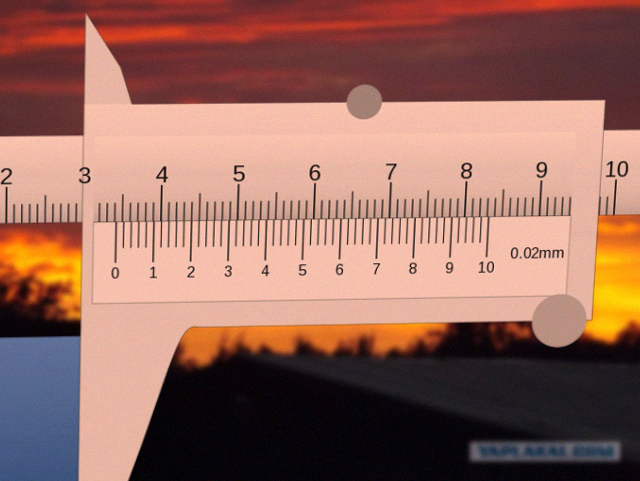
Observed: 34.2; mm
